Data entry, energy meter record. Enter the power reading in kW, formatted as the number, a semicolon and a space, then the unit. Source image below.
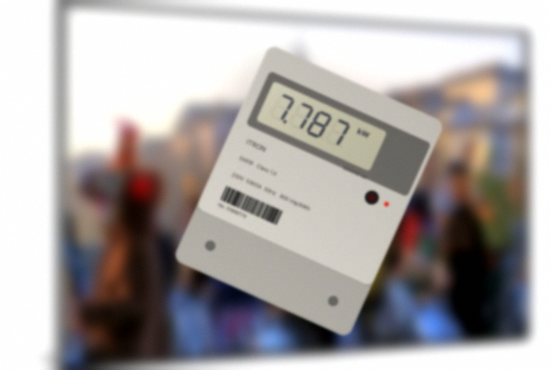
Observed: 7.787; kW
